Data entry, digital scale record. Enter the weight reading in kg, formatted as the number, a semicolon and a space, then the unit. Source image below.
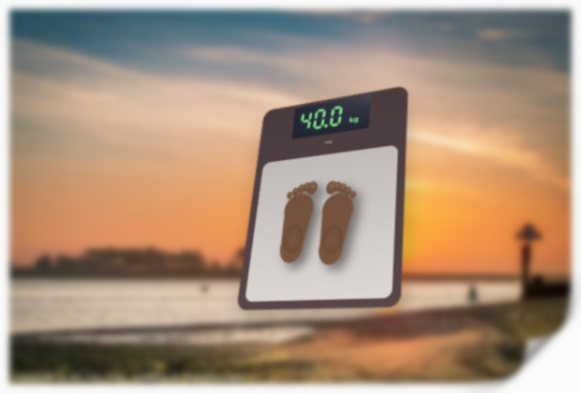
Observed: 40.0; kg
